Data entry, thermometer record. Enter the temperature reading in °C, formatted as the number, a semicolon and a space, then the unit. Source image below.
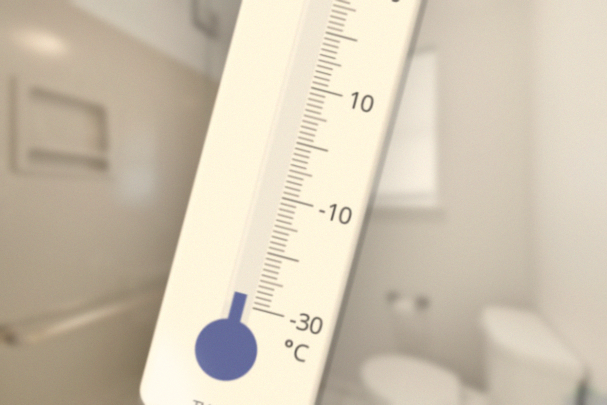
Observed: -28; °C
